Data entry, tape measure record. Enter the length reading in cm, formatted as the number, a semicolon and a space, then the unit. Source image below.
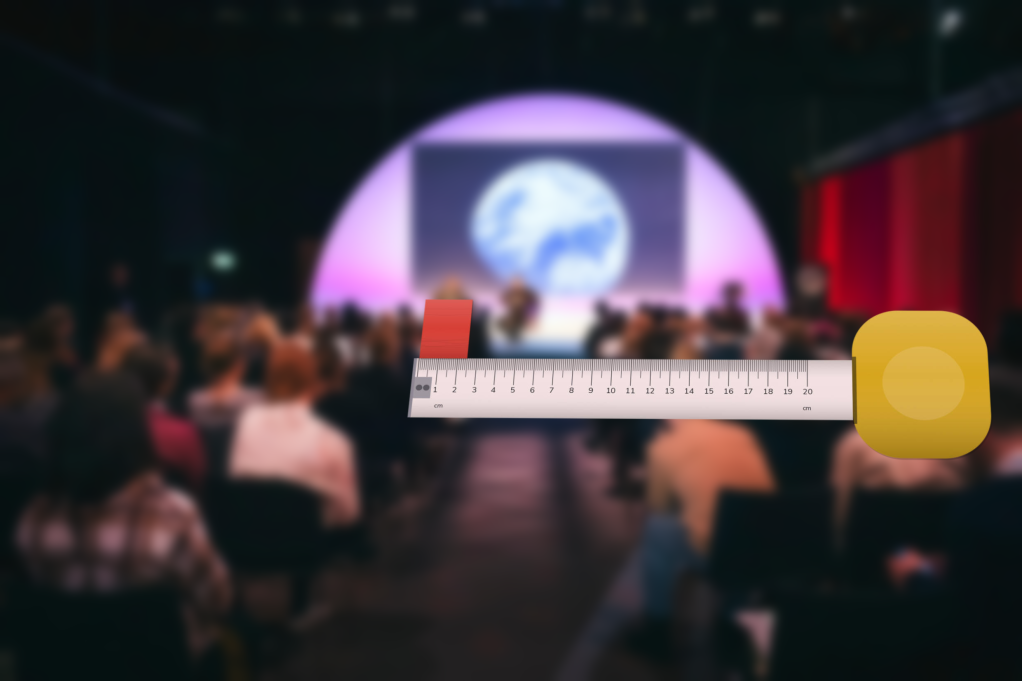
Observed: 2.5; cm
